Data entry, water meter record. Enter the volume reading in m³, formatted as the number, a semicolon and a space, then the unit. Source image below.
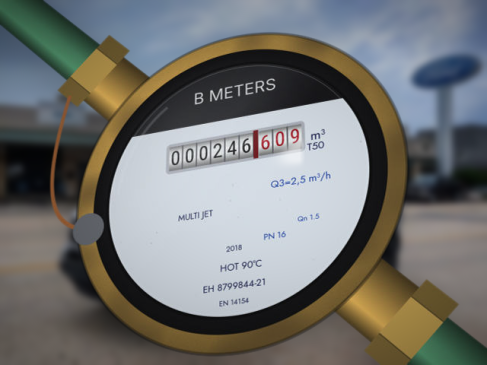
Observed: 246.609; m³
